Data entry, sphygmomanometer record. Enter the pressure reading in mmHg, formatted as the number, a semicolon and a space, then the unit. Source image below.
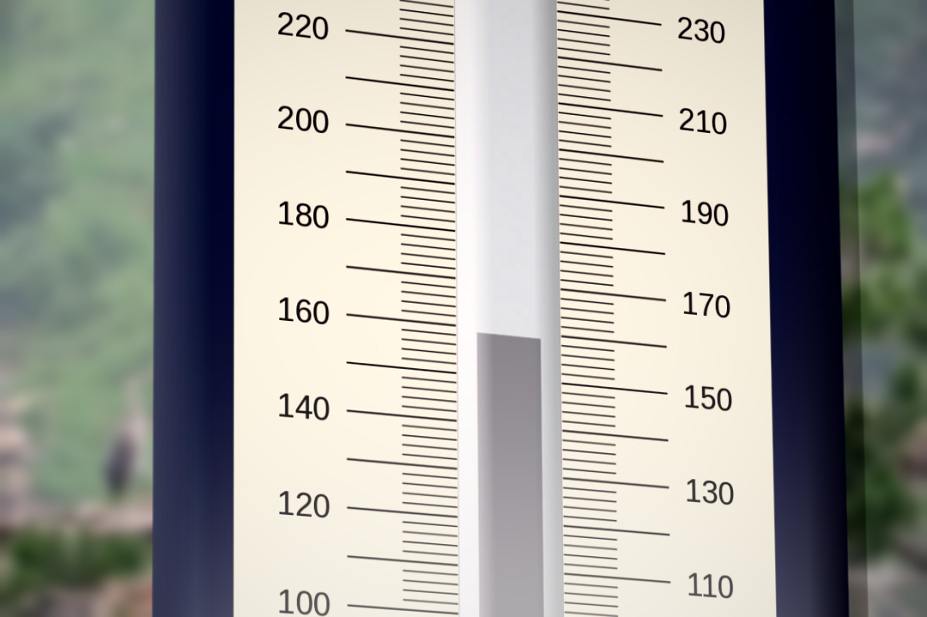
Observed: 159; mmHg
